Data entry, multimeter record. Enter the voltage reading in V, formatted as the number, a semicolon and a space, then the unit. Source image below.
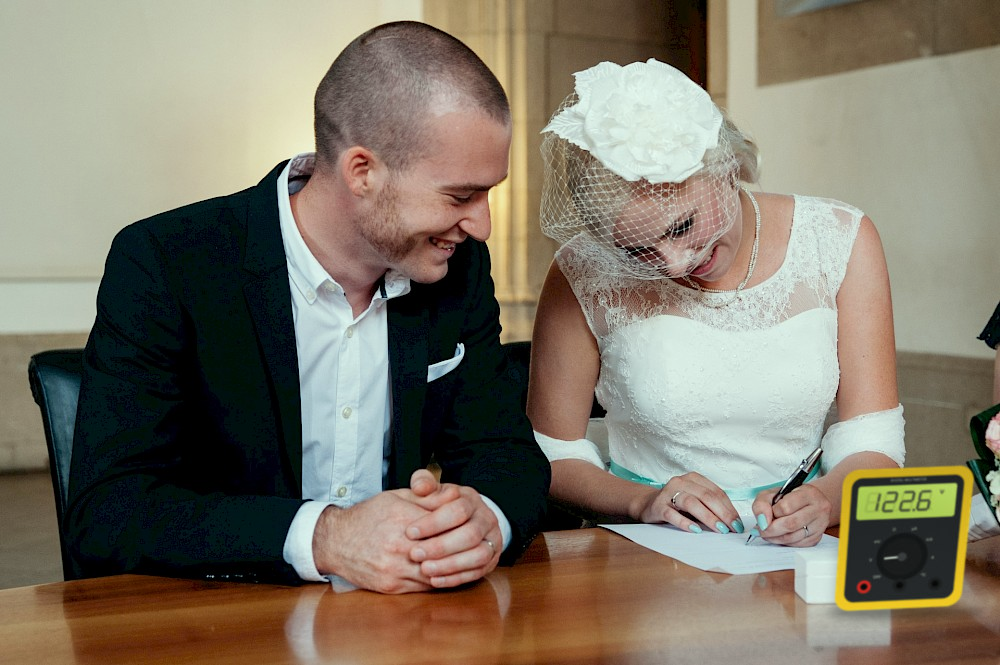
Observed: 122.6; V
